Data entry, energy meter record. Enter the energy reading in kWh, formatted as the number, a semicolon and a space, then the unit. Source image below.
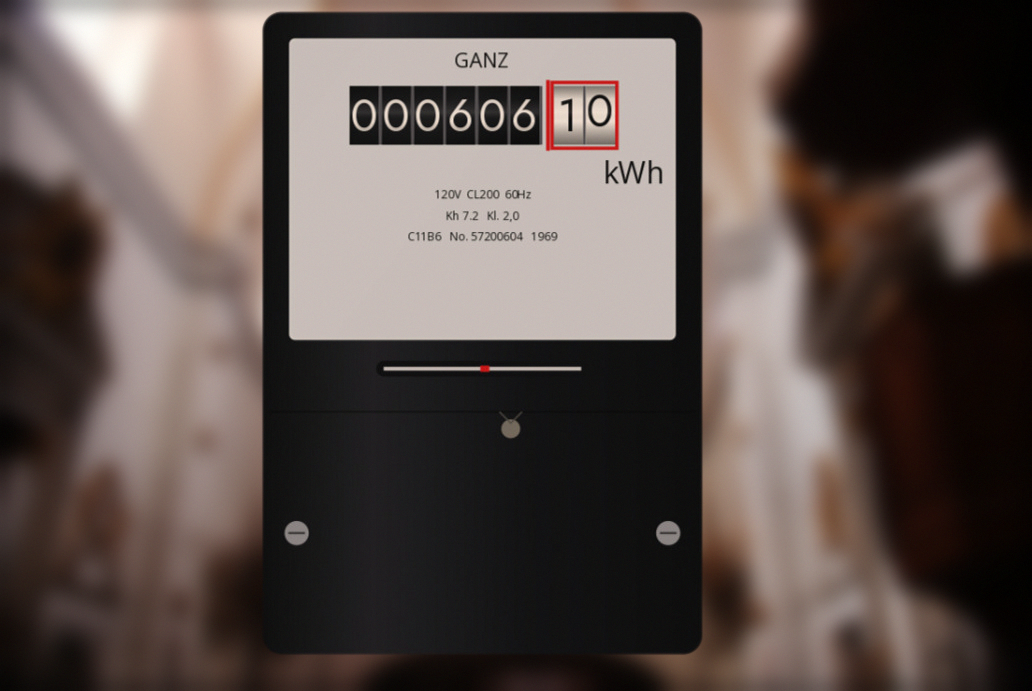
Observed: 606.10; kWh
